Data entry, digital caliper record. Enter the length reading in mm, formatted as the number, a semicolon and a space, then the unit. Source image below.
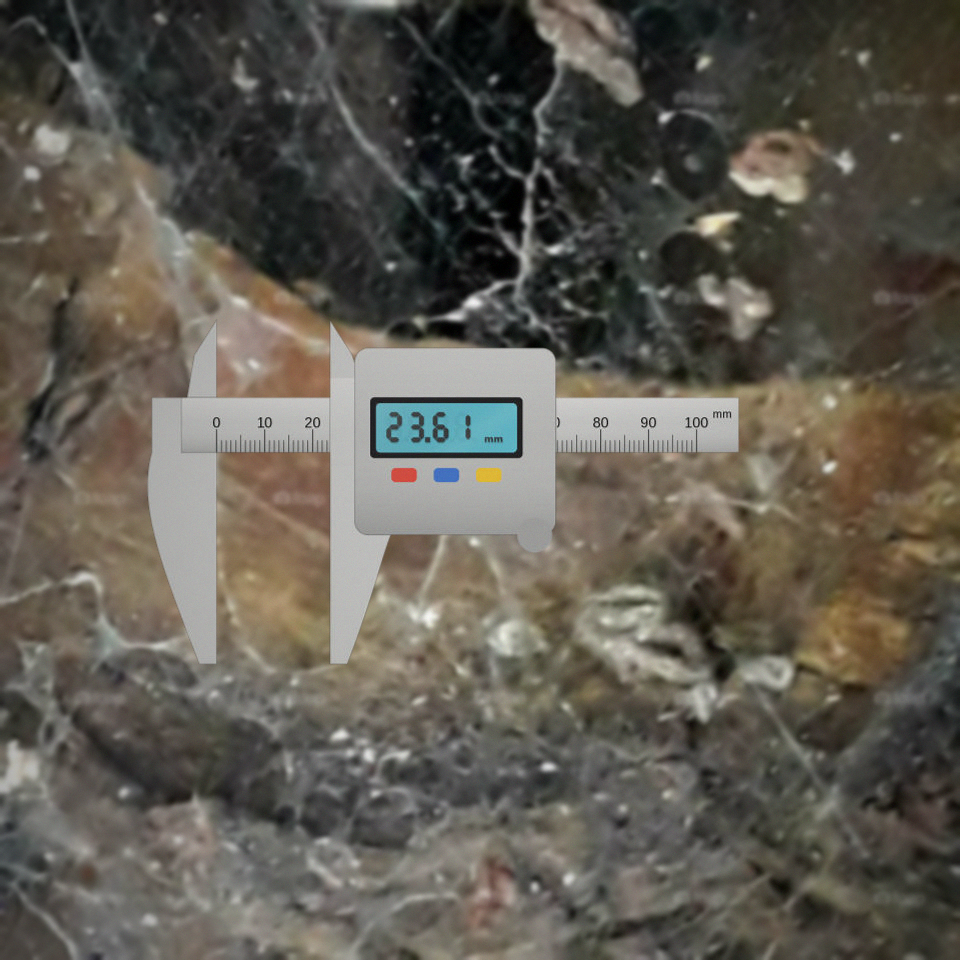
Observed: 23.61; mm
